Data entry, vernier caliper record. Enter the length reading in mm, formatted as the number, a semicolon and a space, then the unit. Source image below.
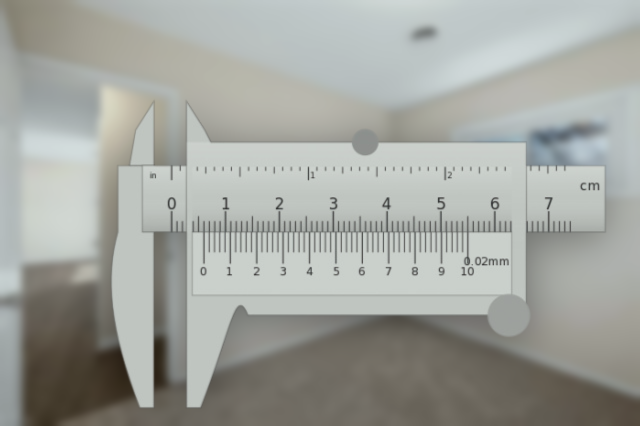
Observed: 6.0; mm
